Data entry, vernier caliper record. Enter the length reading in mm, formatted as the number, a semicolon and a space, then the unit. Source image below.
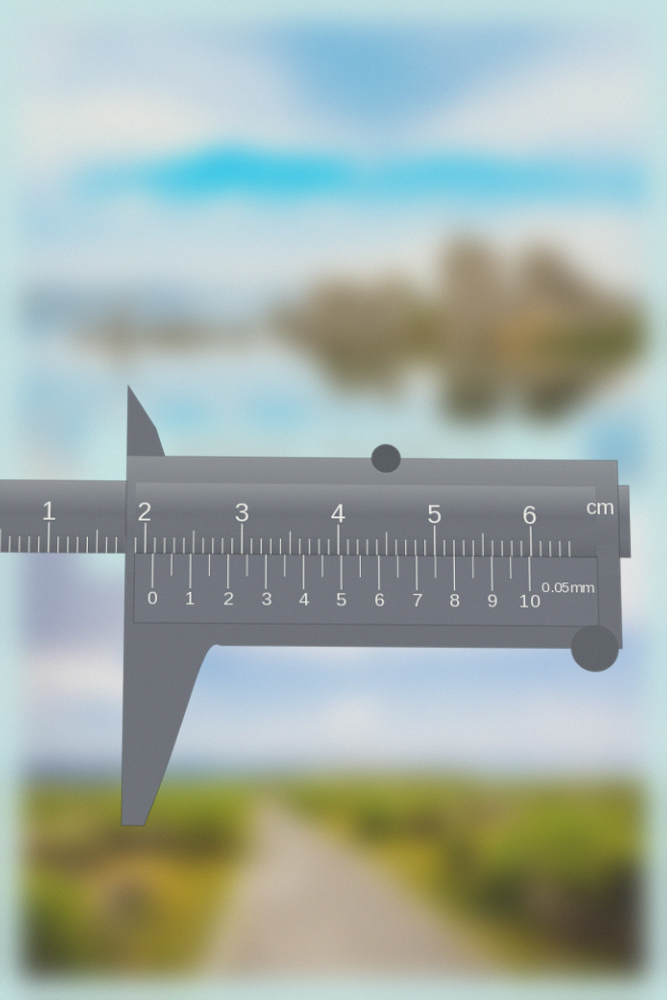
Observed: 20.8; mm
